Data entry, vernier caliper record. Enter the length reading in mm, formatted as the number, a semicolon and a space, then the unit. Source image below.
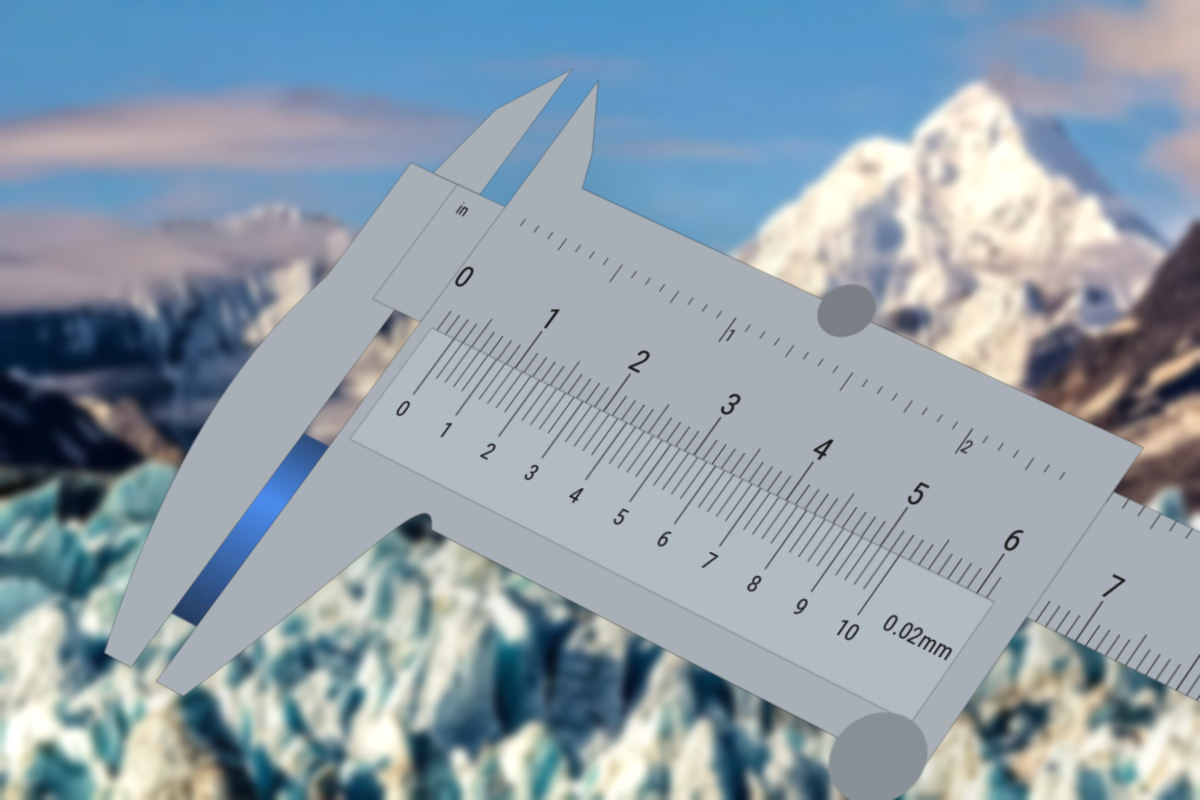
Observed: 3.0; mm
